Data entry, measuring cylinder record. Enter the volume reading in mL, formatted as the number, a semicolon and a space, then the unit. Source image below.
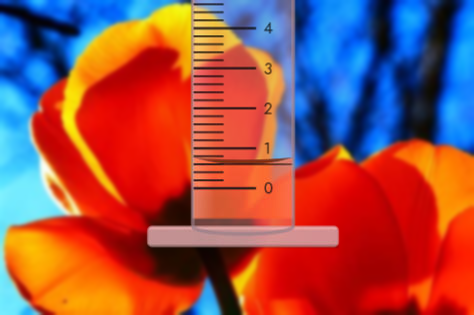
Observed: 0.6; mL
